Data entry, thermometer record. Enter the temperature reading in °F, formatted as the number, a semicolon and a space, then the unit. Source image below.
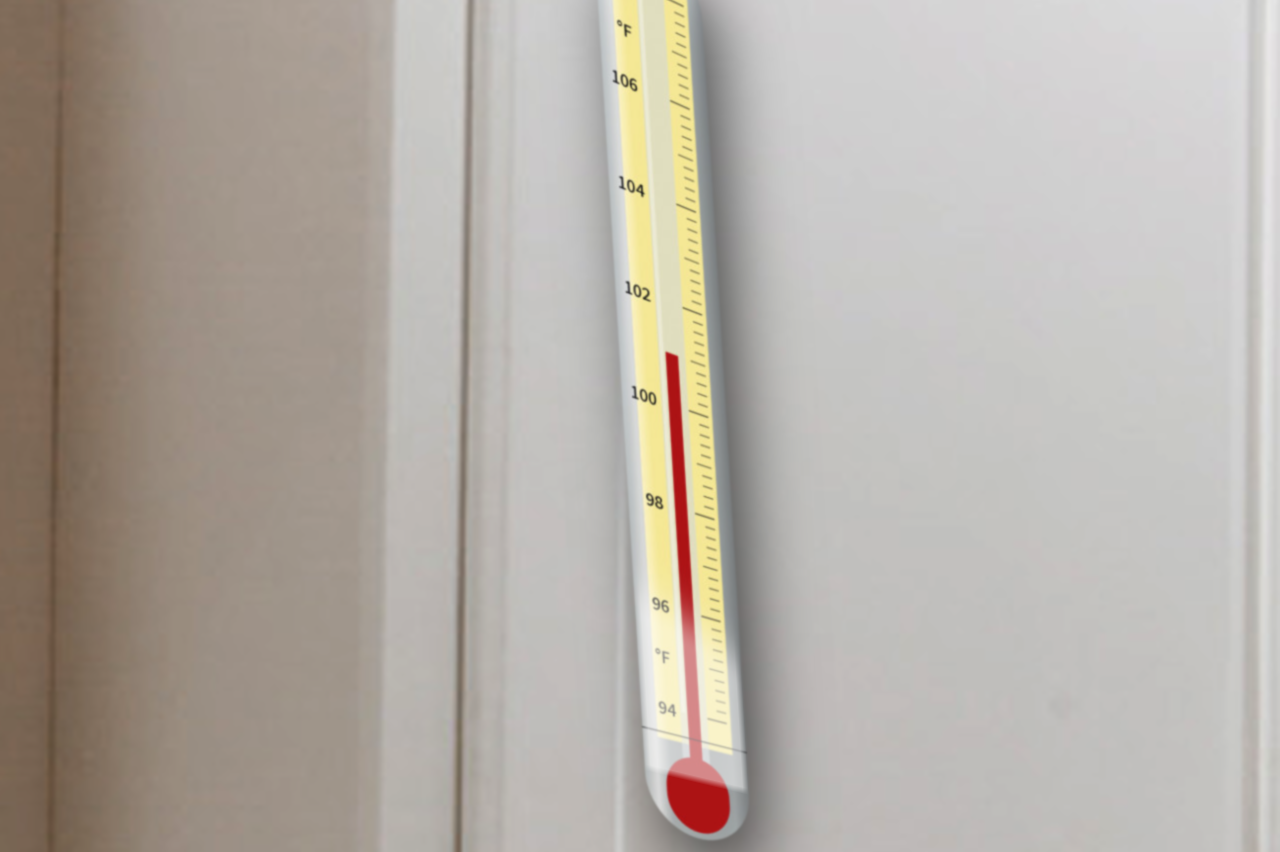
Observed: 101; °F
